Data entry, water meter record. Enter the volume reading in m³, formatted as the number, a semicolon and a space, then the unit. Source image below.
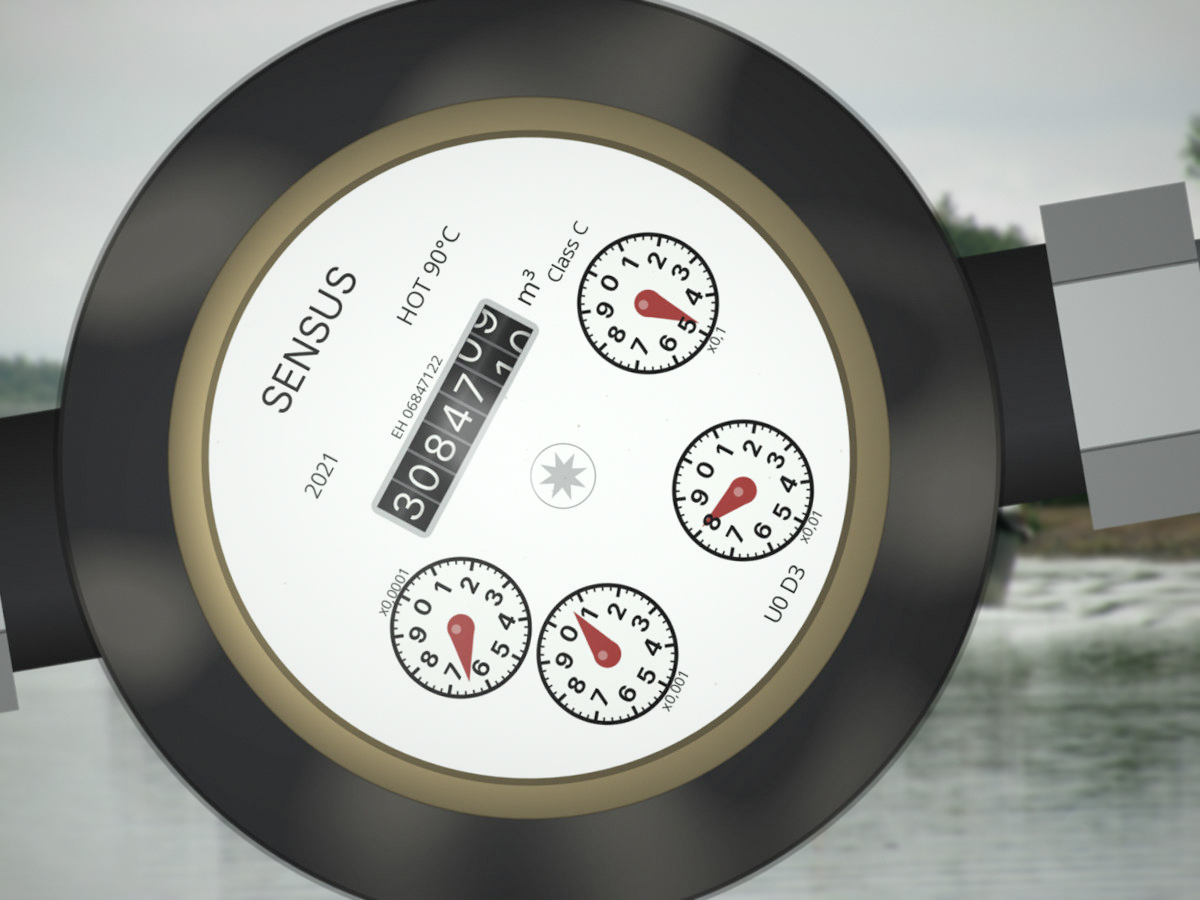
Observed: 3084709.4806; m³
